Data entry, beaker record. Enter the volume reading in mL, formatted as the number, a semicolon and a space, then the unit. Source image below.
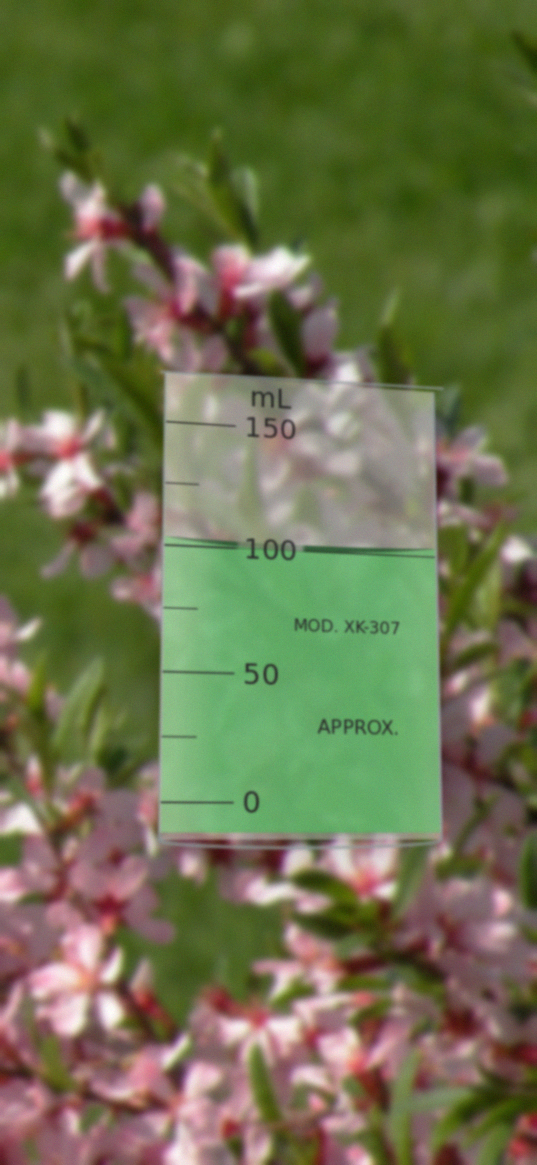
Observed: 100; mL
